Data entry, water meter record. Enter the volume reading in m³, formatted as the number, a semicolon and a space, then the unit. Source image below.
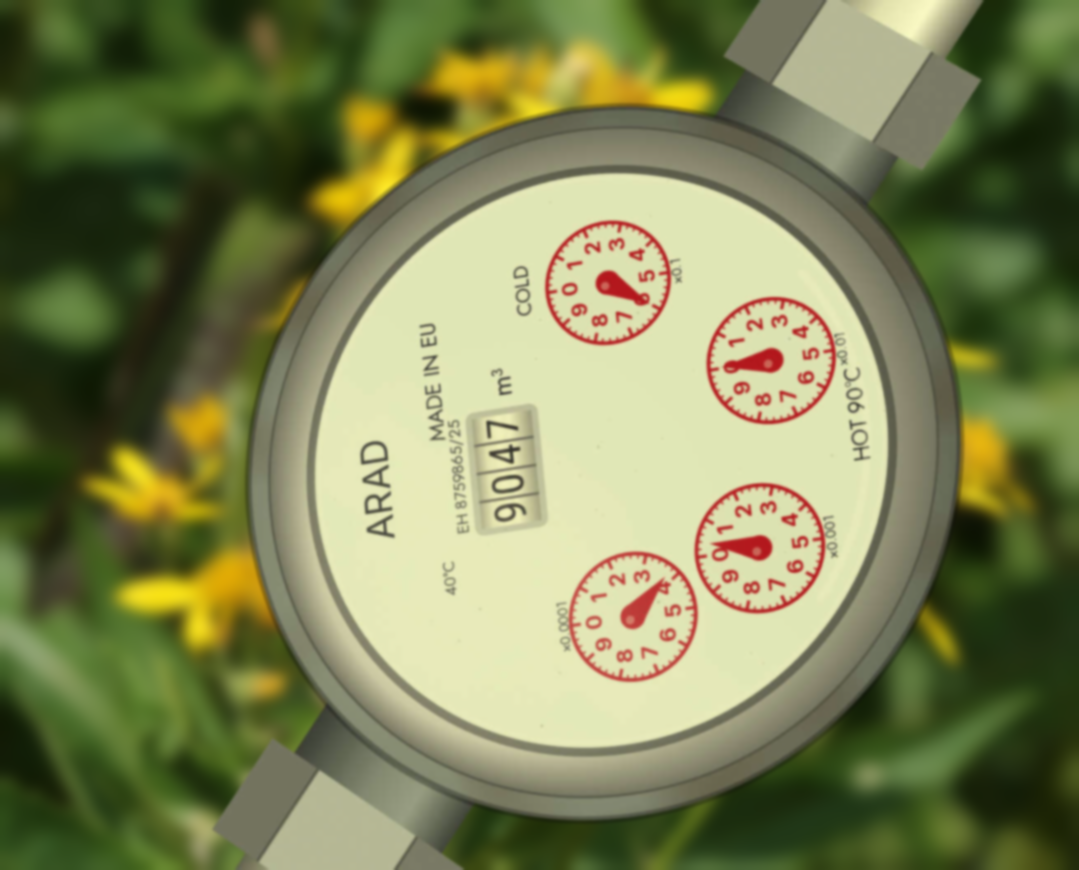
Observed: 9047.6003; m³
